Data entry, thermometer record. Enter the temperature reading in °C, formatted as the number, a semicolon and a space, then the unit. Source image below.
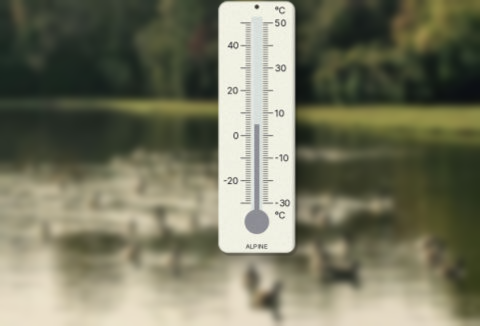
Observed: 5; °C
